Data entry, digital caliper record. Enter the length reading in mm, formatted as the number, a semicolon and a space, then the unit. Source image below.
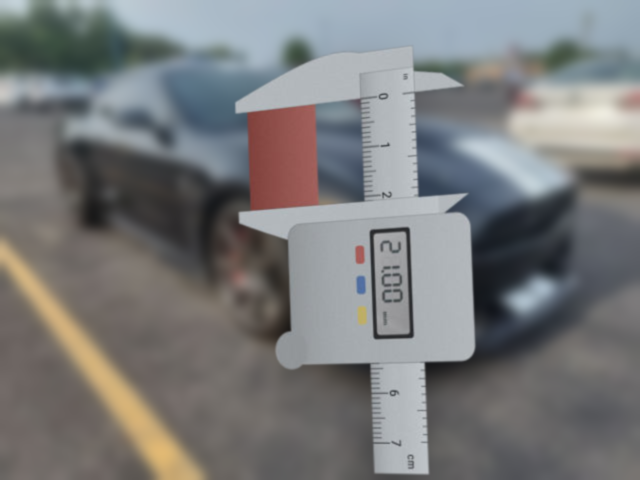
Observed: 21.00; mm
